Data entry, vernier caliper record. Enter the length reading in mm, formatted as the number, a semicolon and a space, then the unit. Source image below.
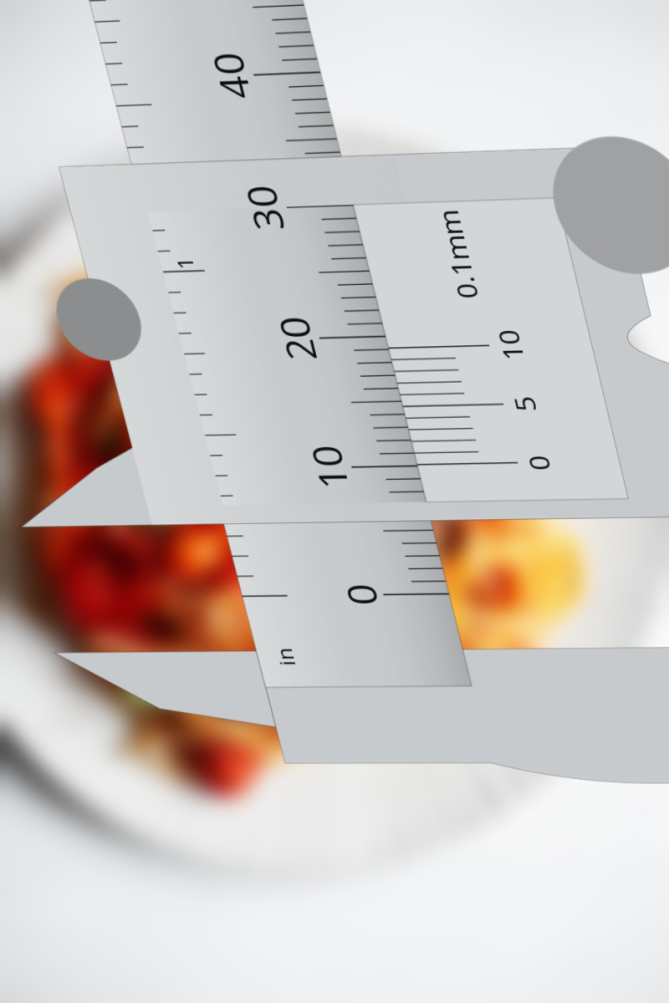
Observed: 10.1; mm
